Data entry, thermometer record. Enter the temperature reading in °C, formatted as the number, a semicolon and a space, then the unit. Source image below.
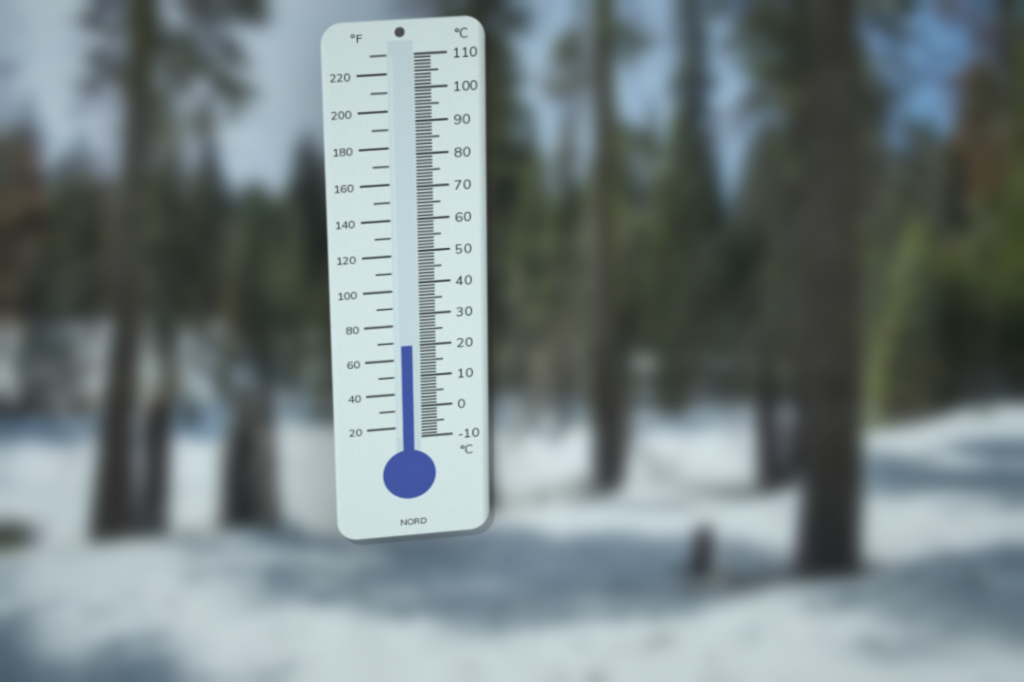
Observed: 20; °C
